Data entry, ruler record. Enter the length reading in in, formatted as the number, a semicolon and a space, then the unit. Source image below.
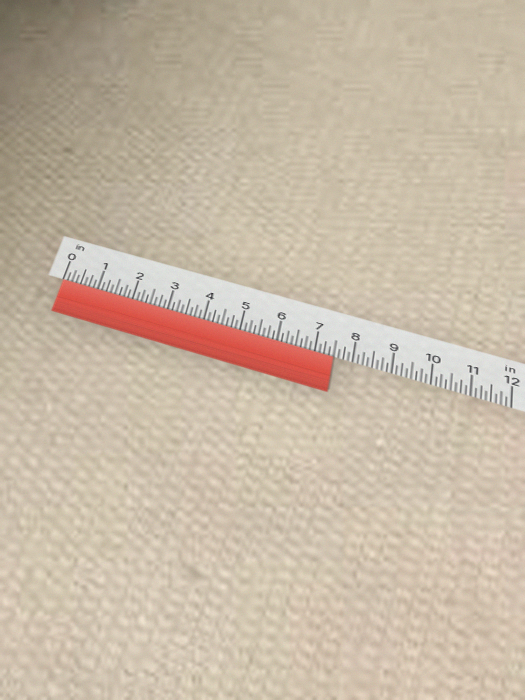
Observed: 7.5; in
